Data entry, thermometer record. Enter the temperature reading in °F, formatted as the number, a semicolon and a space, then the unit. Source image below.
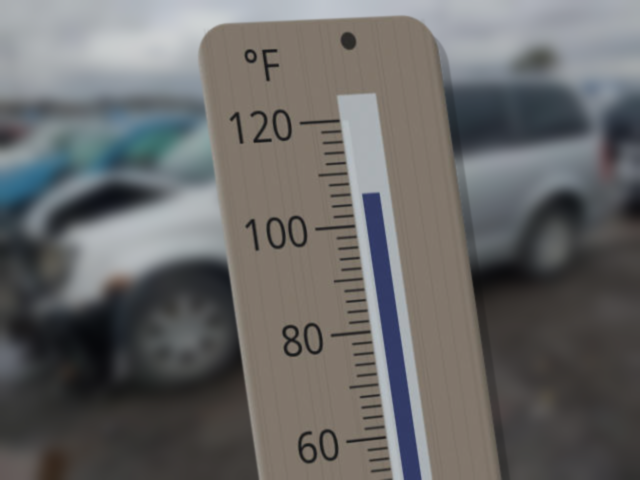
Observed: 106; °F
